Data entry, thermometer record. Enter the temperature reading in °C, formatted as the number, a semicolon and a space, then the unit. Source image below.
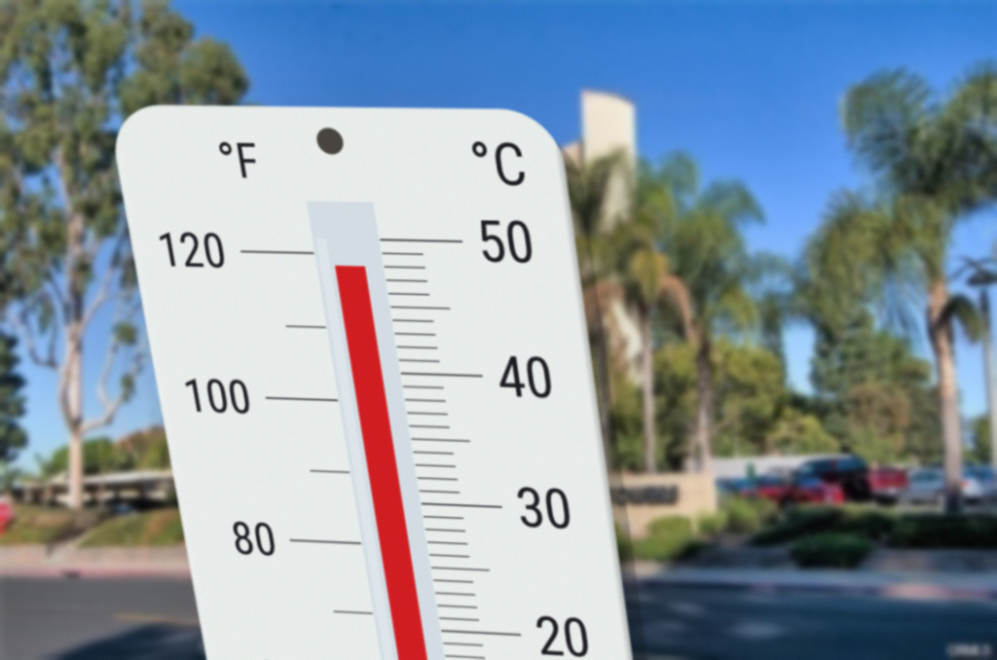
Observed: 48; °C
